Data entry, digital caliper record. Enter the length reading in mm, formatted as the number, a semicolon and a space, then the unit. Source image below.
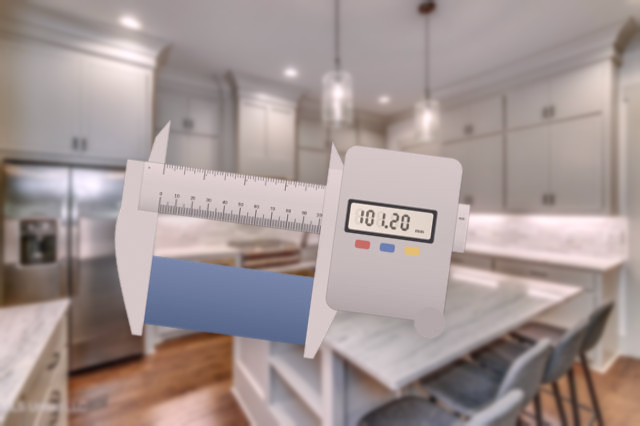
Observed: 101.20; mm
